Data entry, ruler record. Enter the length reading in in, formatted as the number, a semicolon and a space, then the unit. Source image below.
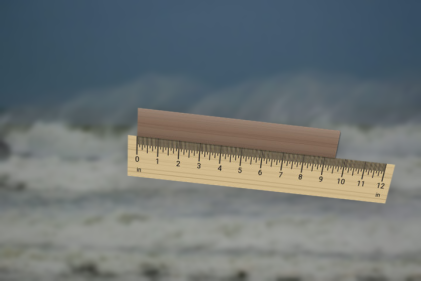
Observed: 9.5; in
